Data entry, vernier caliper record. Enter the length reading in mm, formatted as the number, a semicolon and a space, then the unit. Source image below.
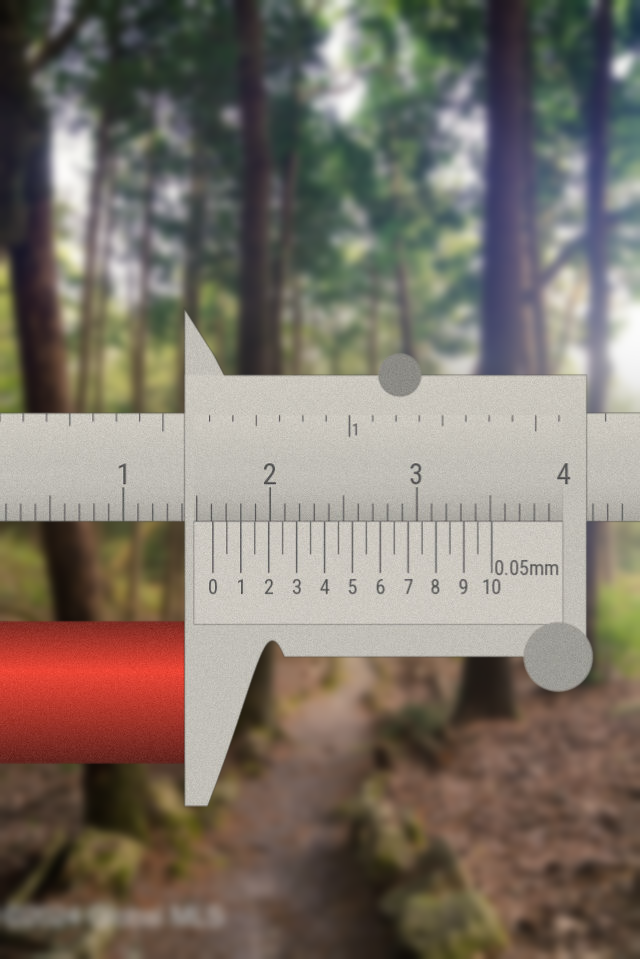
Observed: 16.1; mm
